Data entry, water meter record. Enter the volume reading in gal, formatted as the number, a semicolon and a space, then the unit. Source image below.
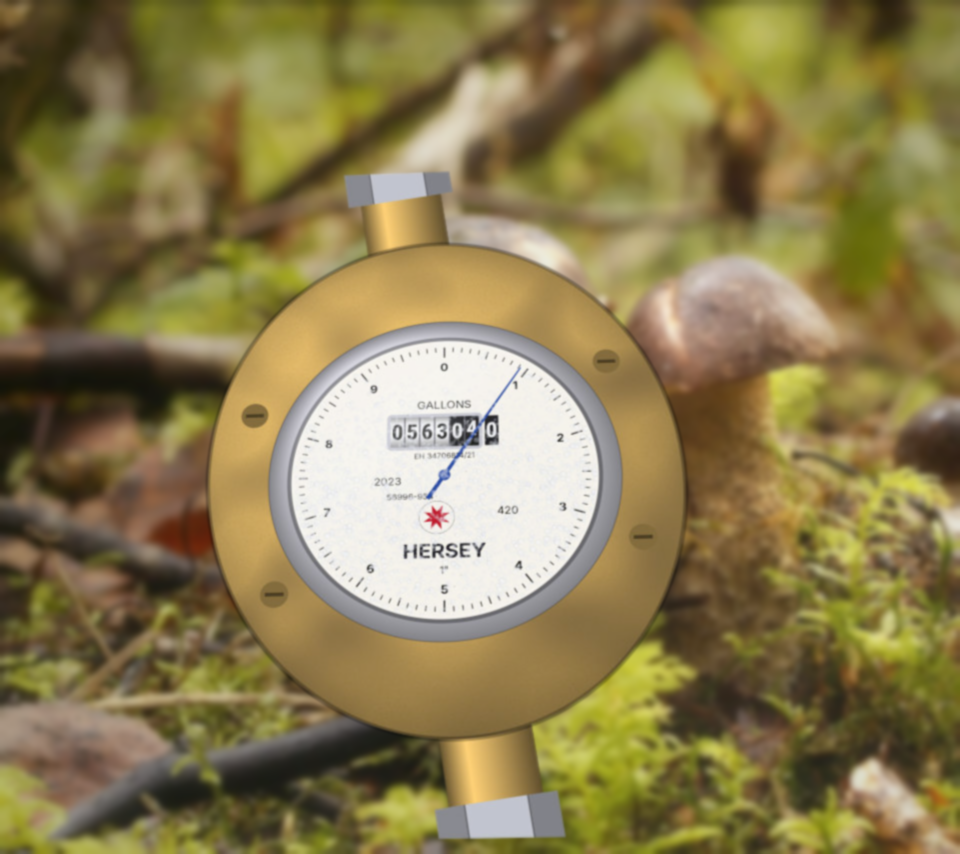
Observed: 563040.9; gal
